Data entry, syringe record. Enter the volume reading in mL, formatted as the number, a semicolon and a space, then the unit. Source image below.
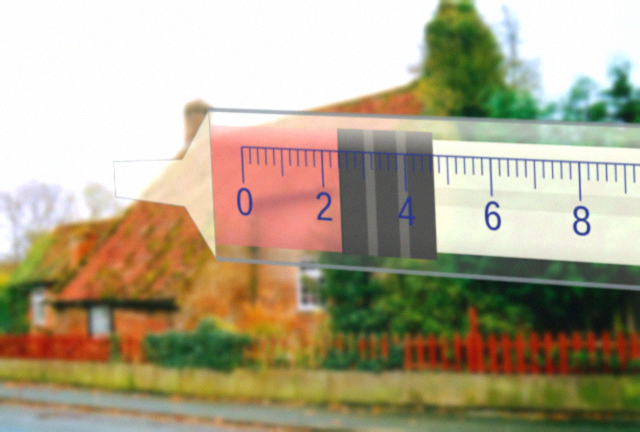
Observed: 2.4; mL
